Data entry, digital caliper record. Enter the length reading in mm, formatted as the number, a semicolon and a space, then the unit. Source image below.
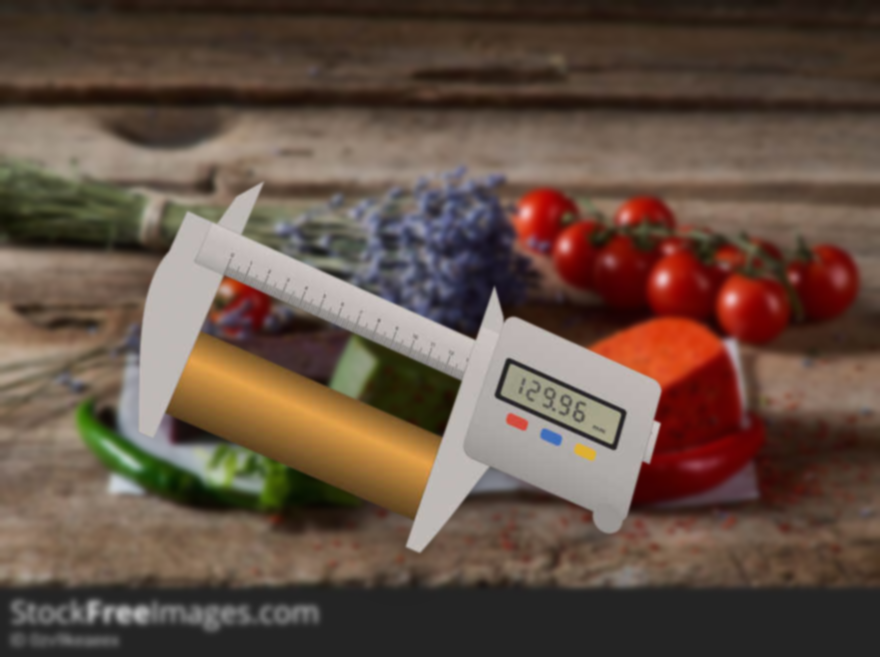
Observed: 129.96; mm
